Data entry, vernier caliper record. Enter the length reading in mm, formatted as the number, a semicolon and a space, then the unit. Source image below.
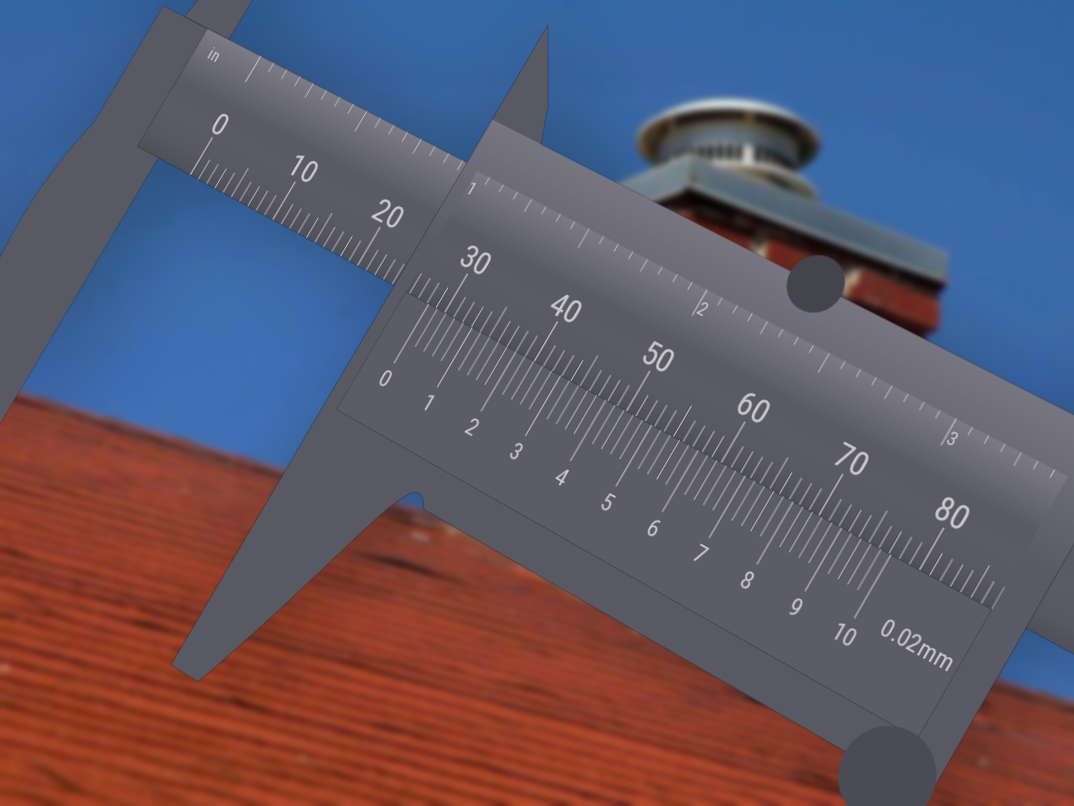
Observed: 28.2; mm
